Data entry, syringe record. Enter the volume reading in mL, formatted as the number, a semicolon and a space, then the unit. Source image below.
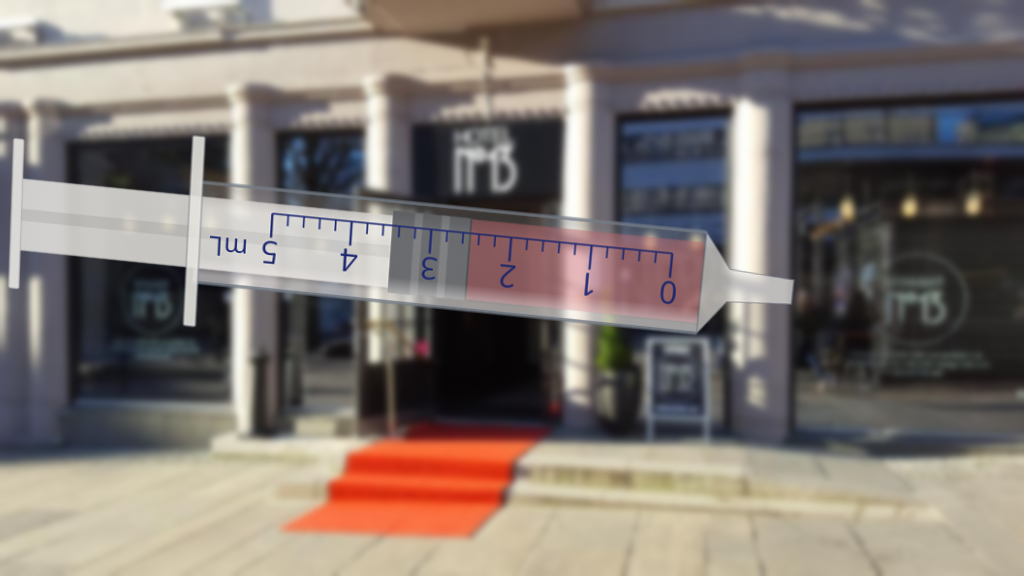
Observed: 2.5; mL
